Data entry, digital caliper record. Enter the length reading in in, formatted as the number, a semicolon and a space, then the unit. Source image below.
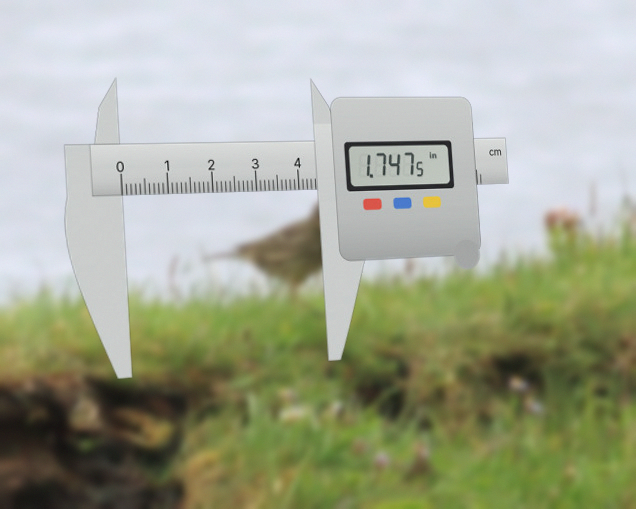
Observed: 1.7475; in
